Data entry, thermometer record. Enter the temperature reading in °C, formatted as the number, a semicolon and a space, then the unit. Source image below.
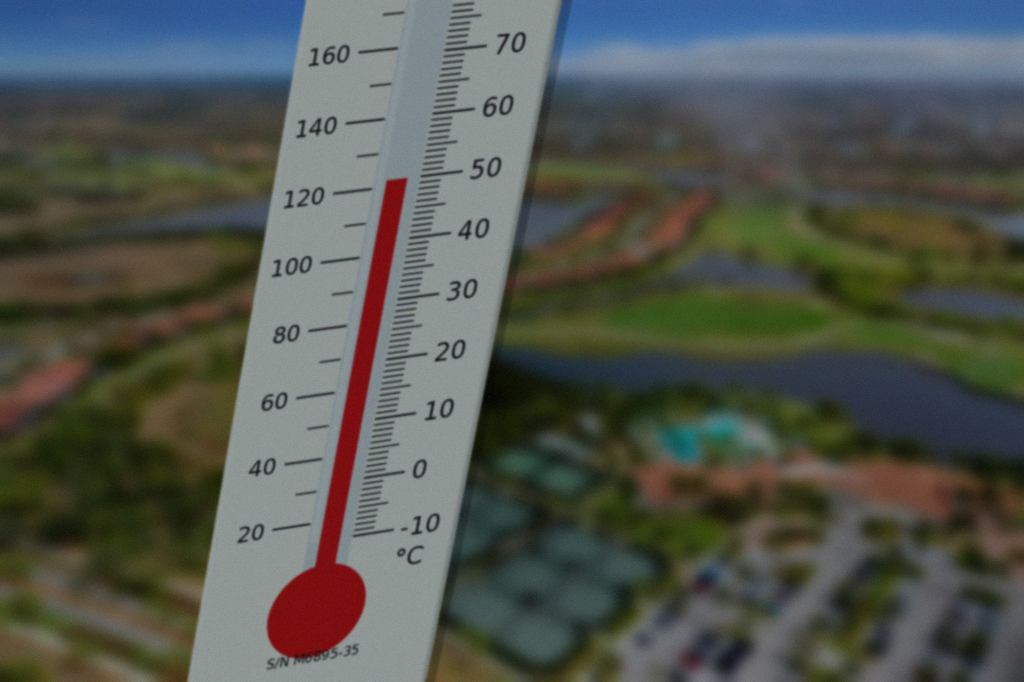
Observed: 50; °C
